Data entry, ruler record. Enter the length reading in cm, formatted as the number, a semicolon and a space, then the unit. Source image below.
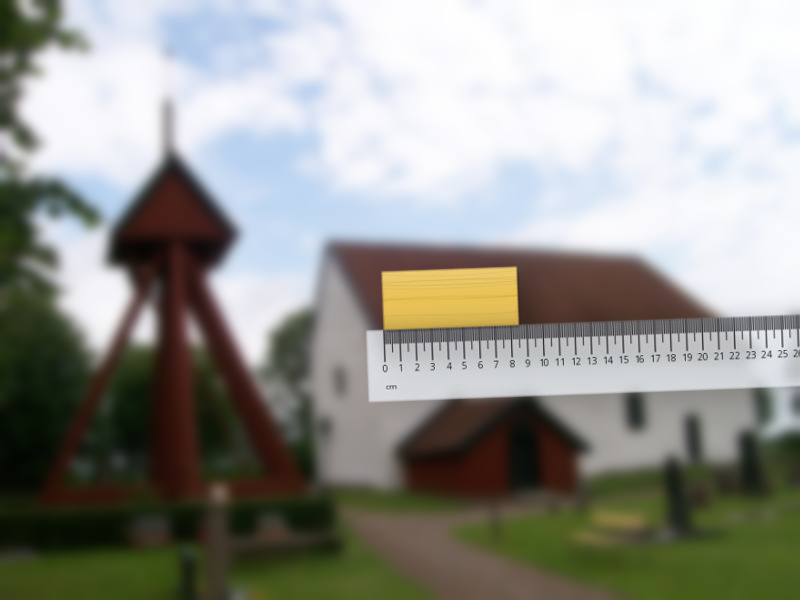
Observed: 8.5; cm
